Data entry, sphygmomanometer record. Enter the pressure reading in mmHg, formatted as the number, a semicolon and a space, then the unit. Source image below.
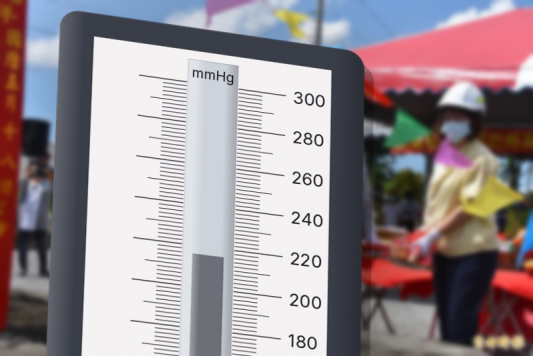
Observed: 216; mmHg
